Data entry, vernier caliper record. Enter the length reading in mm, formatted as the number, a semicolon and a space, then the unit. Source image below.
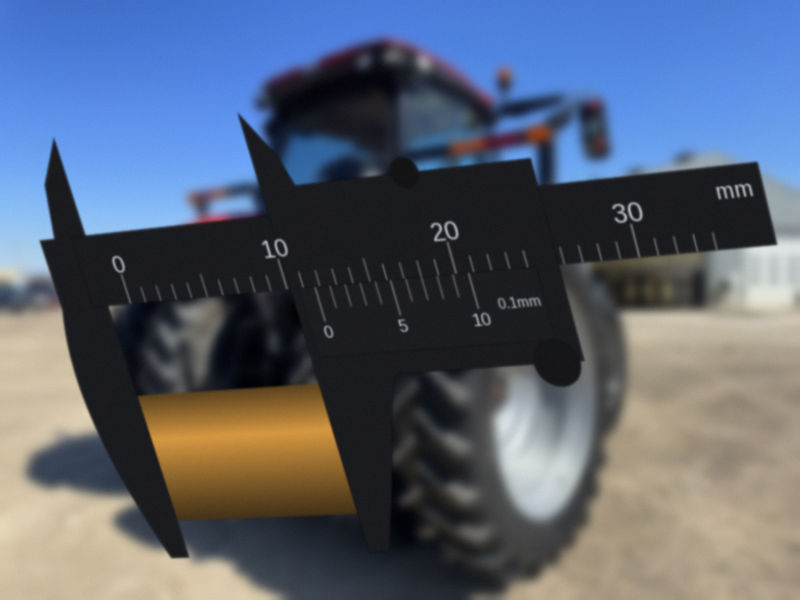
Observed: 11.7; mm
